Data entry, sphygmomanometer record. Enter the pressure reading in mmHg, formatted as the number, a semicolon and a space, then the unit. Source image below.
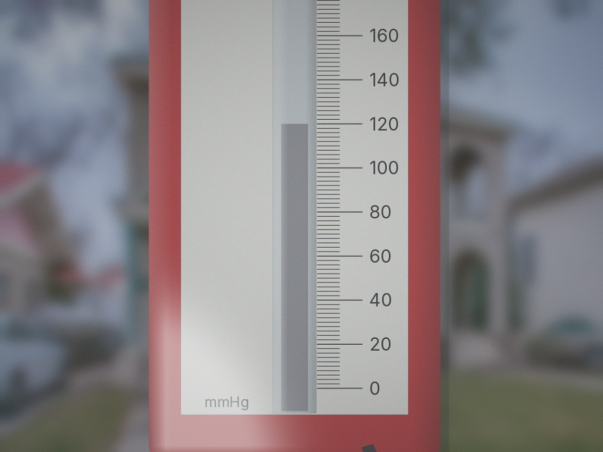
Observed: 120; mmHg
